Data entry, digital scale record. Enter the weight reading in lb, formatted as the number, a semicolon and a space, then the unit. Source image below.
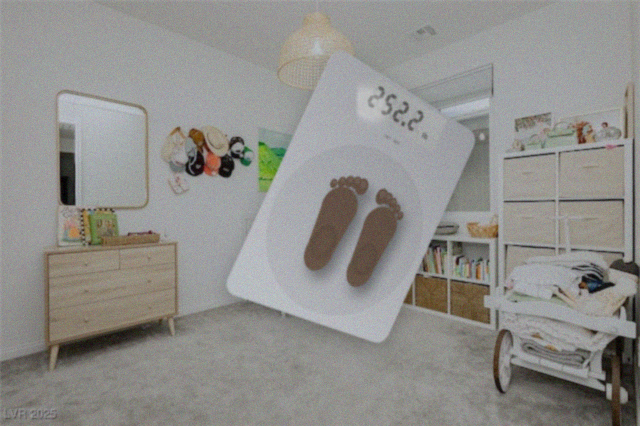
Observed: 252.2; lb
